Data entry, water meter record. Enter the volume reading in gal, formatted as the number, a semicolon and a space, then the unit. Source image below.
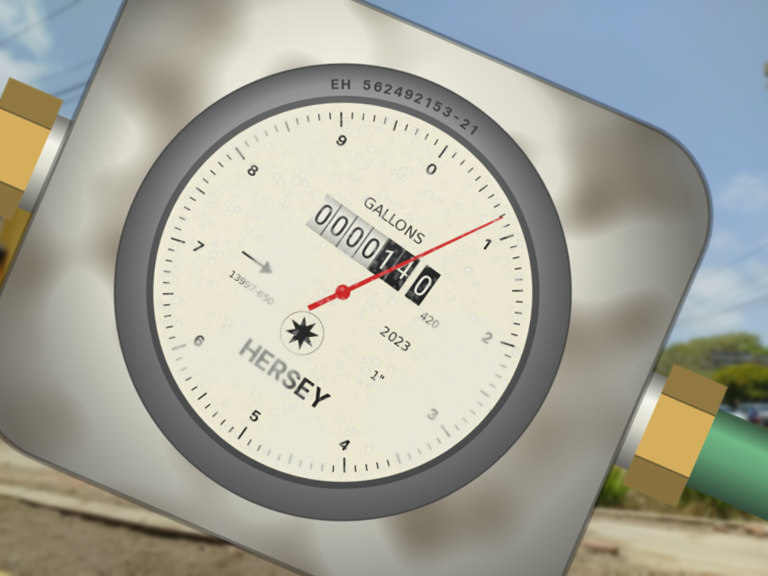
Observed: 140.8; gal
